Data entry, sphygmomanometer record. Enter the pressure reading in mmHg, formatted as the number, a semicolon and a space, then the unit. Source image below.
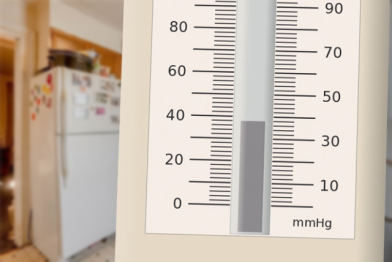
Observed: 38; mmHg
